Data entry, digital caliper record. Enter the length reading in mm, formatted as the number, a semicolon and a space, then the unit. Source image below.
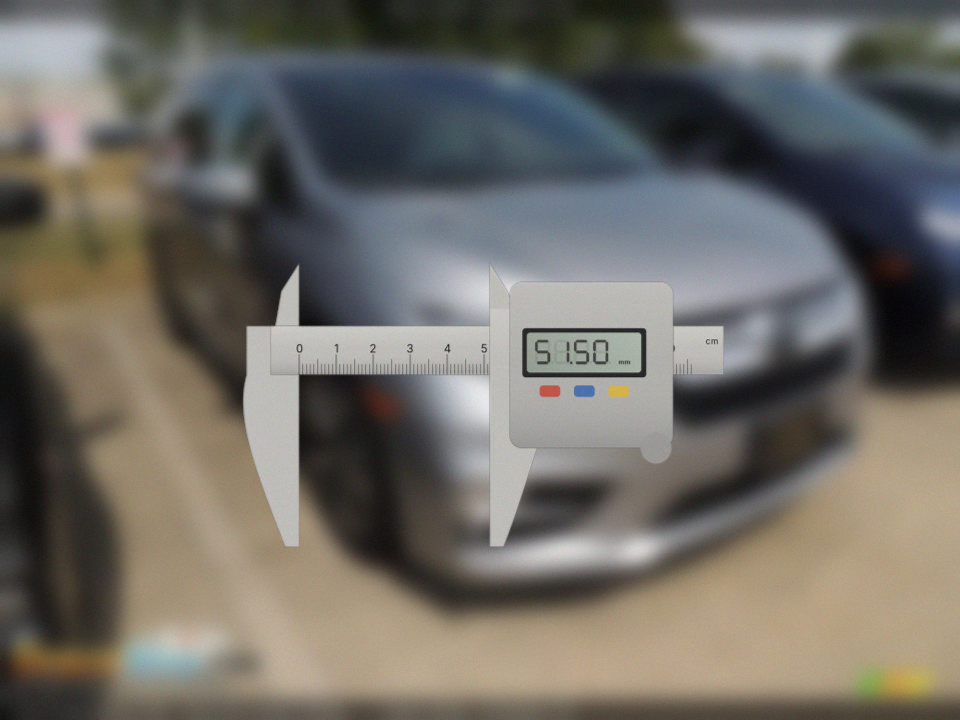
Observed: 51.50; mm
